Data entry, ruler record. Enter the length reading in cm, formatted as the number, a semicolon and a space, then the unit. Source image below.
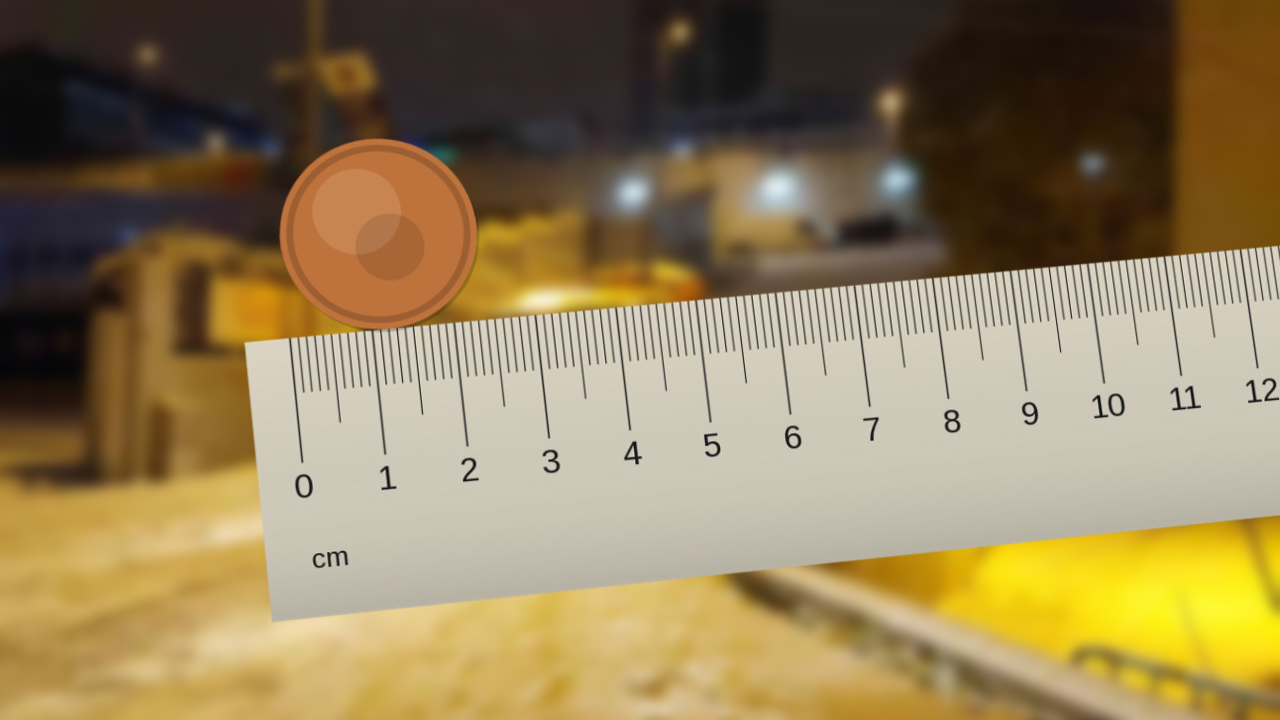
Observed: 2.4; cm
